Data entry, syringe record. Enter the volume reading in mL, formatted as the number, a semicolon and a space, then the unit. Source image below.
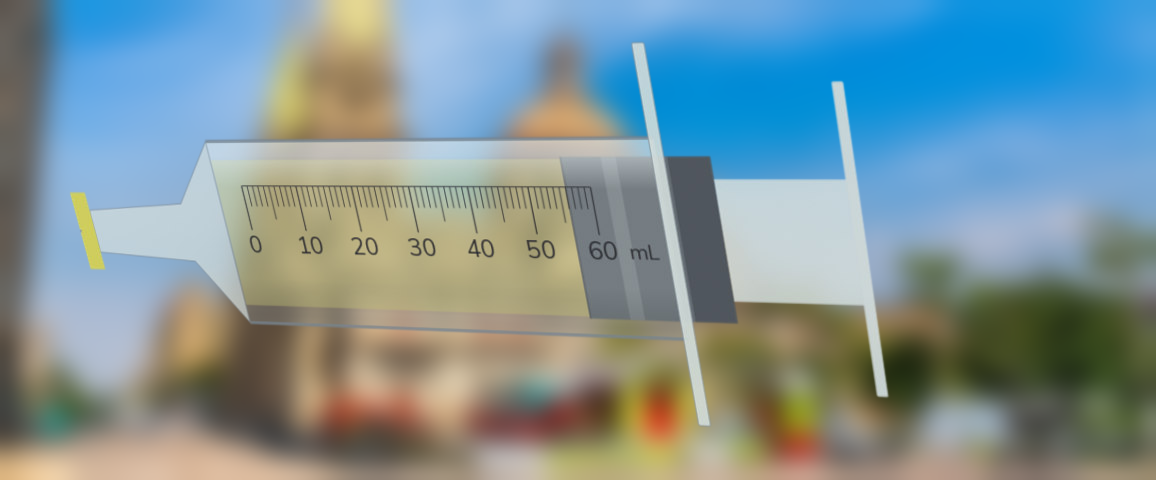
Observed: 56; mL
